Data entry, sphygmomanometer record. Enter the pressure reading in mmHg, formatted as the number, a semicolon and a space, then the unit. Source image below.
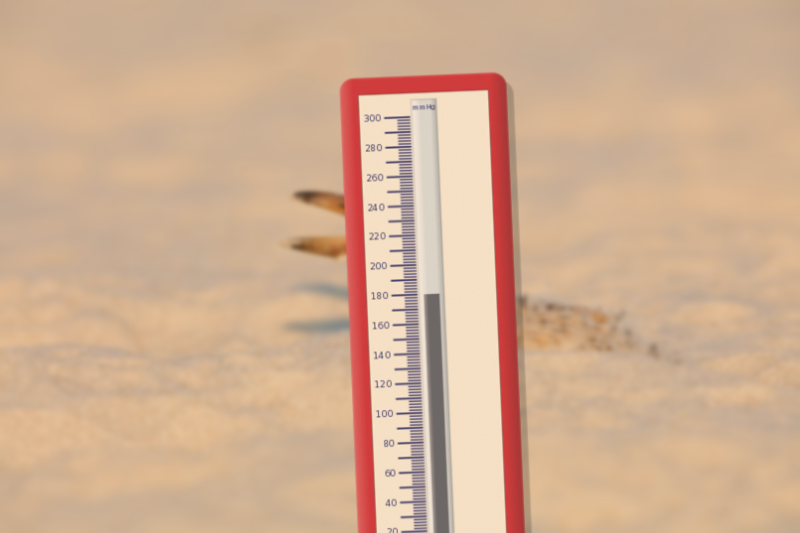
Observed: 180; mmHg
